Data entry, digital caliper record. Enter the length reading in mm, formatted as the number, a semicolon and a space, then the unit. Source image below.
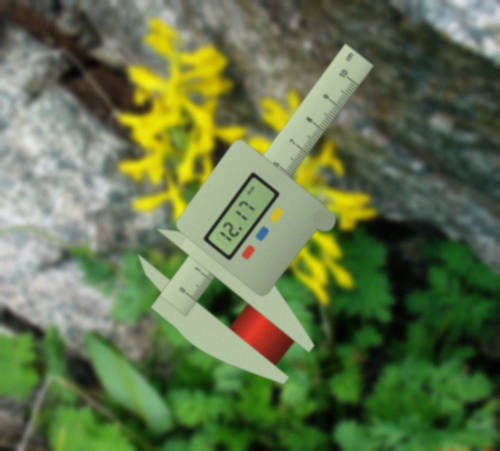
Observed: 12.17; mm
